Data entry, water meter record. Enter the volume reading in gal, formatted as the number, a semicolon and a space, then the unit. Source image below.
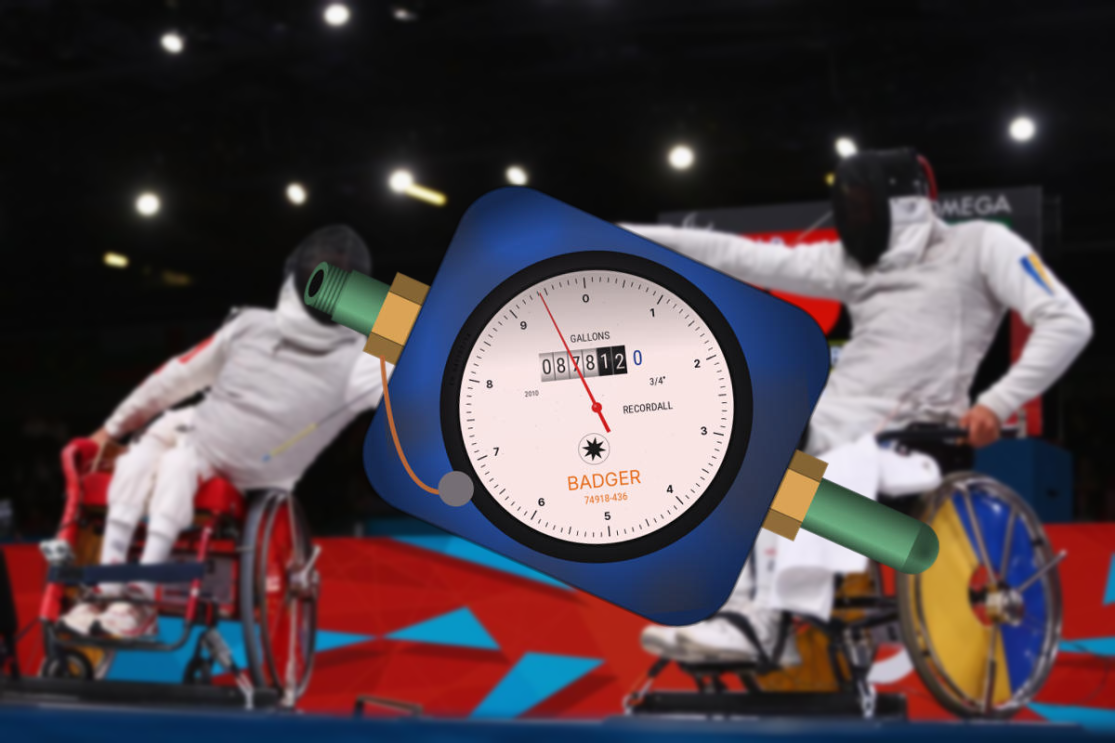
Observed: 878119.4; gal
